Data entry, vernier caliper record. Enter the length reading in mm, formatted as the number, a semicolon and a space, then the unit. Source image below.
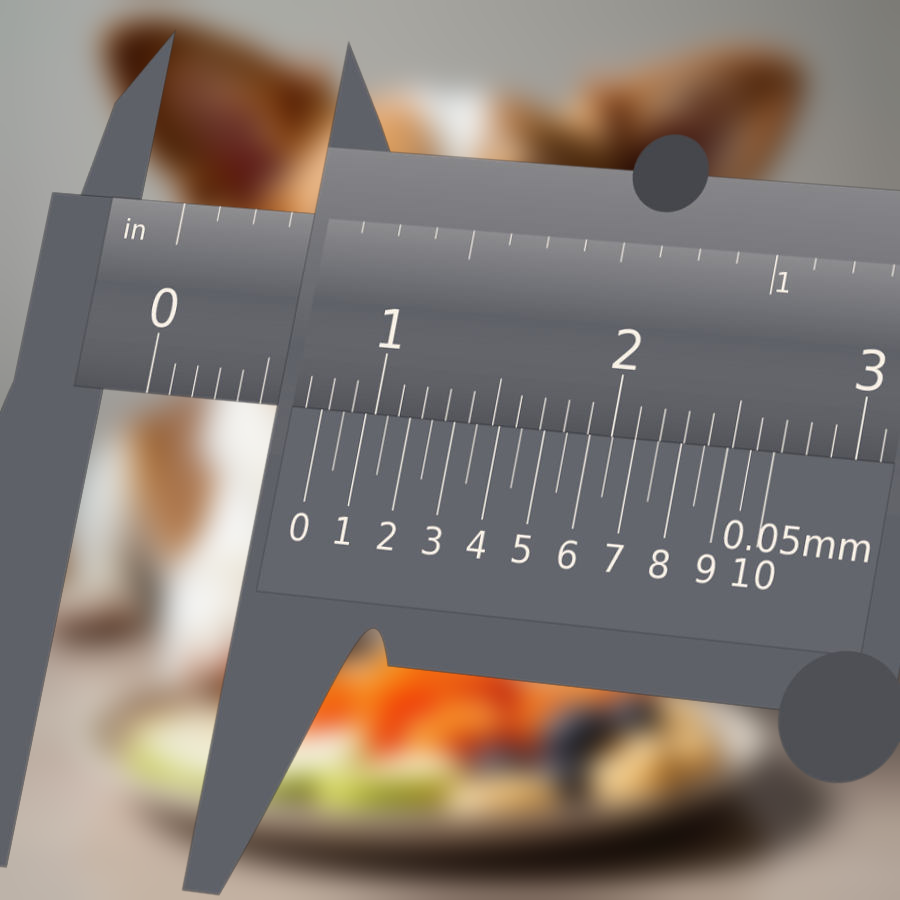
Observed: 7.70; mm
